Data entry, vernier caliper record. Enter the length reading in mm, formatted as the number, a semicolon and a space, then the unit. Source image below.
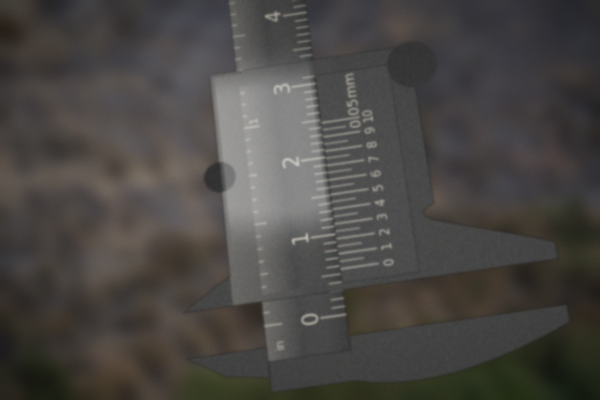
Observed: 5.6; mm
